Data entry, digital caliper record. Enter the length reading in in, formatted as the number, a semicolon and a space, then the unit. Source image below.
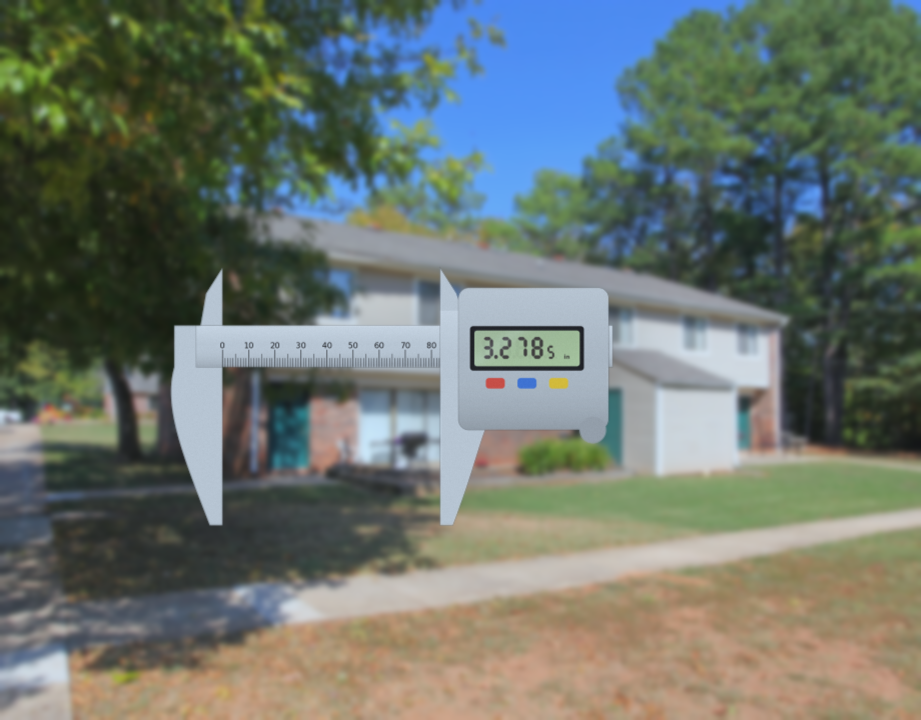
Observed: 3.2785; in
